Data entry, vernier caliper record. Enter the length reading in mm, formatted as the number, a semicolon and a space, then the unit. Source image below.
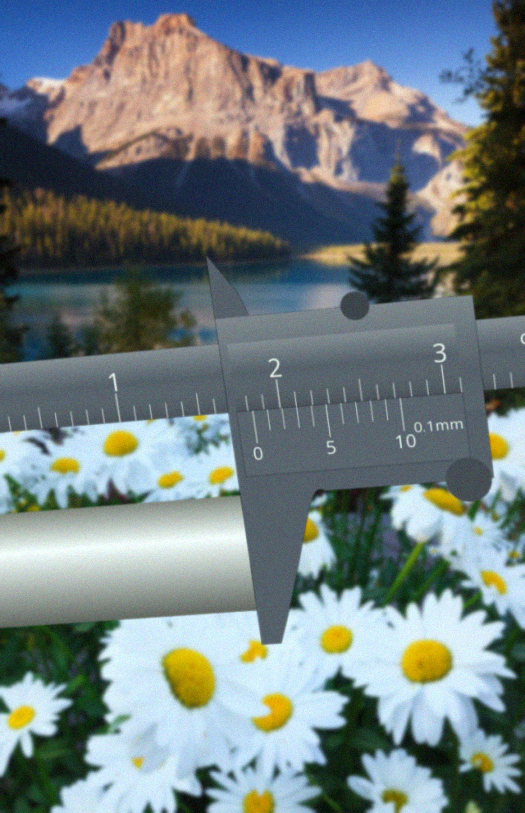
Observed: 18.3; mm
